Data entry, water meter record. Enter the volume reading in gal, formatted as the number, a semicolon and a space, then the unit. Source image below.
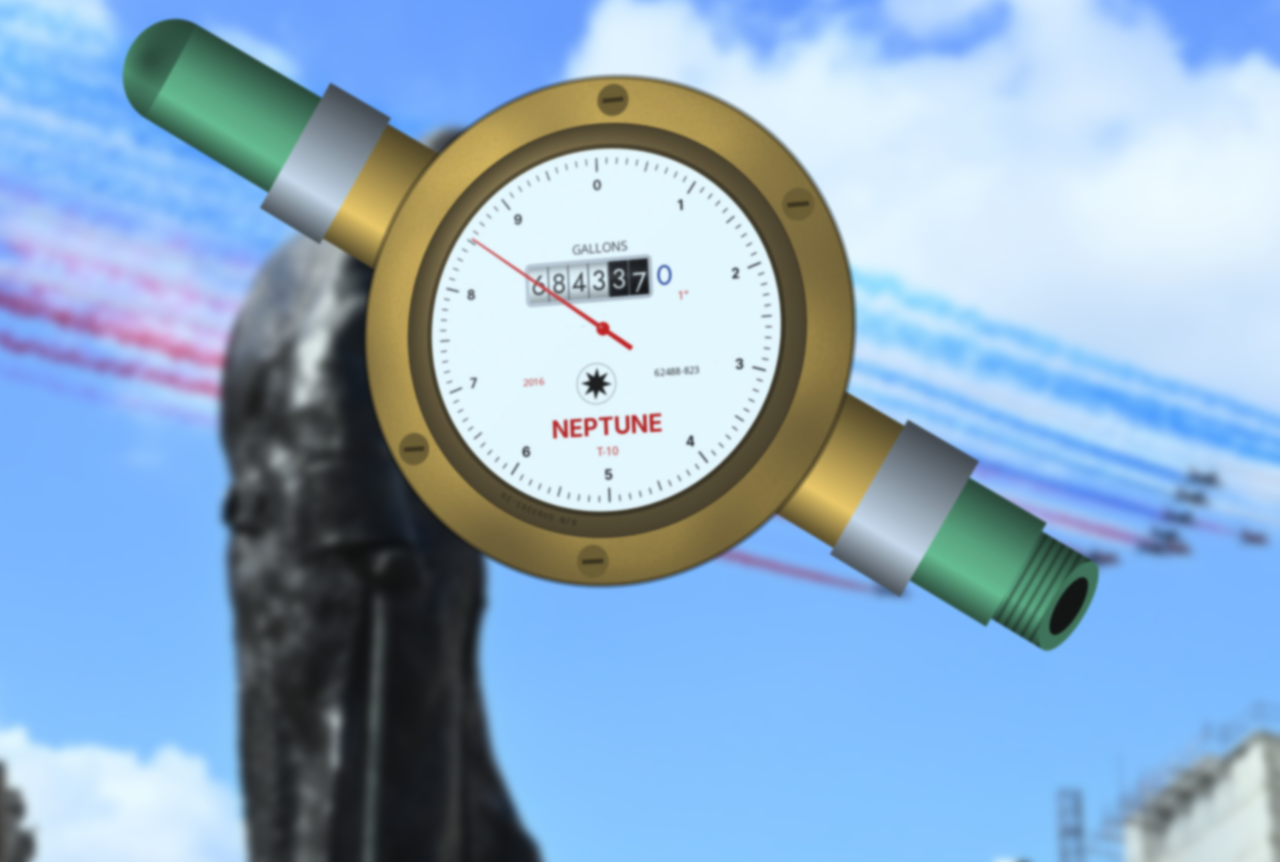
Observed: 6843368.5; gal
